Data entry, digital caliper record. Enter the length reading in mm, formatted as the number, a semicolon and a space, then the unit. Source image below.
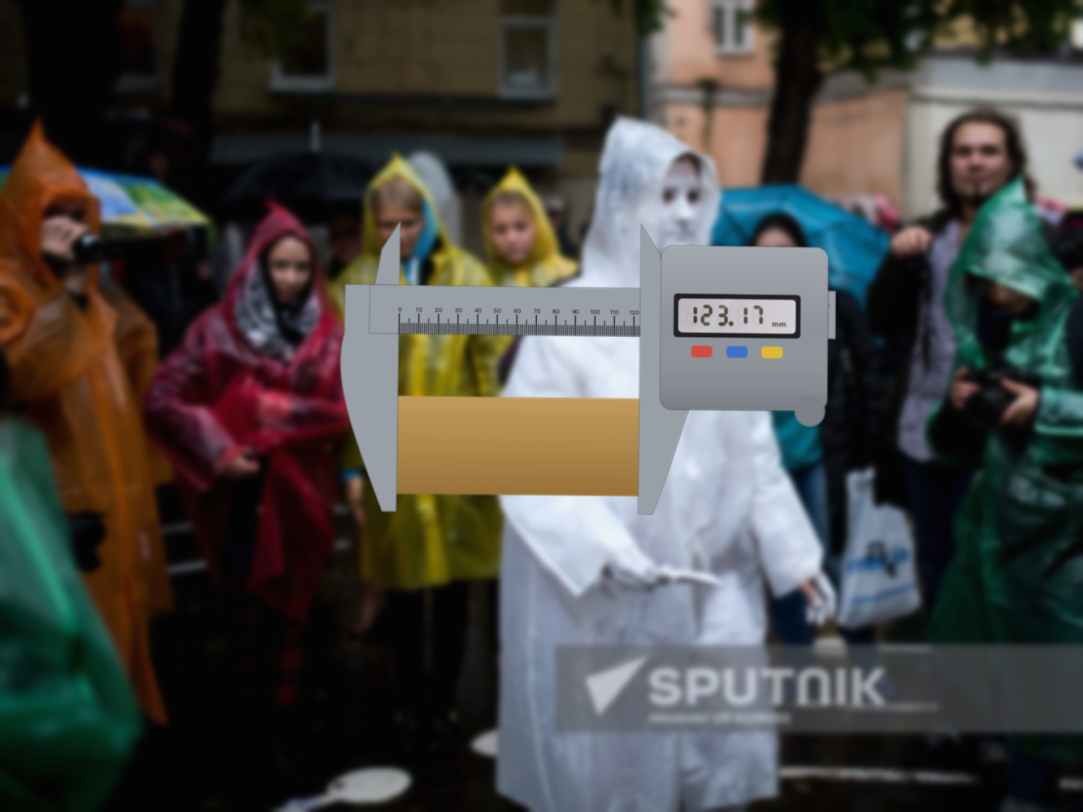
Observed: 123.17; mm
